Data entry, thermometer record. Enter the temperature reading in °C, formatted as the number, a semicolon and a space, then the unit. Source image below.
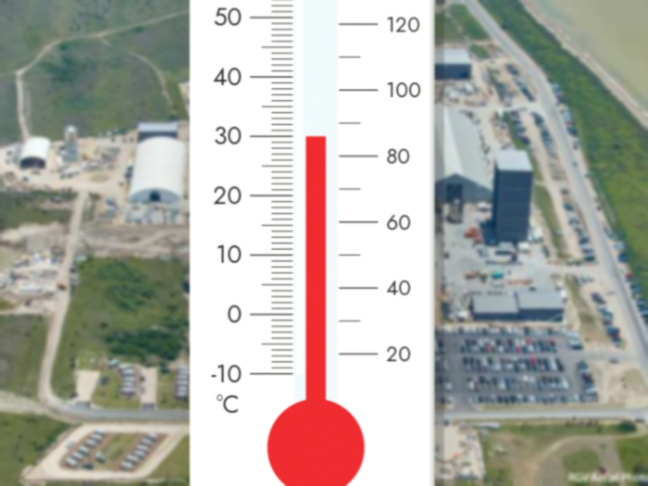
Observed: 30; °C
